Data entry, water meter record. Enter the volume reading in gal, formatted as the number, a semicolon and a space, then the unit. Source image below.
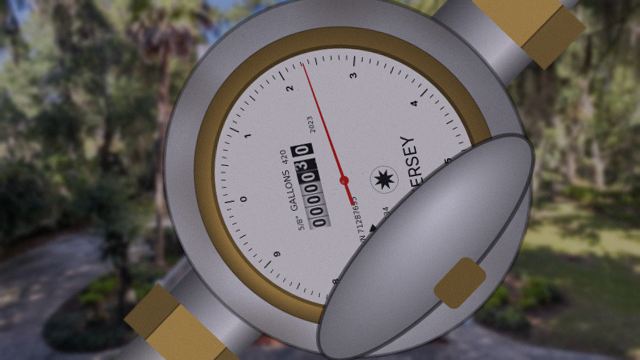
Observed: 32.3; gal
